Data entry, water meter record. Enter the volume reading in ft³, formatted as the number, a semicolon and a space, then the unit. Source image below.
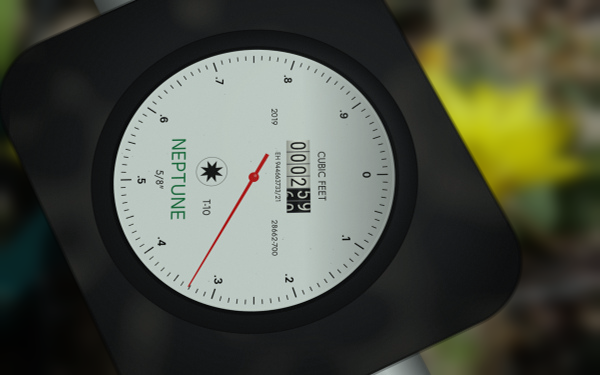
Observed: 259.33; ft³
